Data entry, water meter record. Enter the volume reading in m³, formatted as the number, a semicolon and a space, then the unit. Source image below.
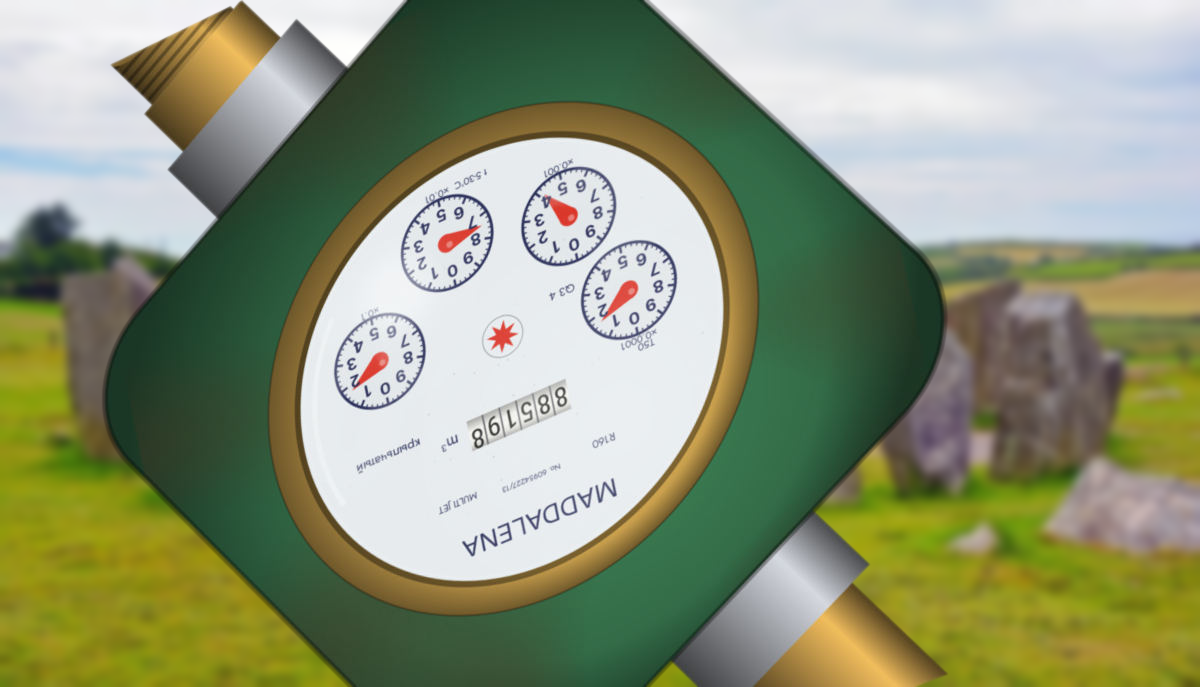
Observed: 885198.1741; m³
